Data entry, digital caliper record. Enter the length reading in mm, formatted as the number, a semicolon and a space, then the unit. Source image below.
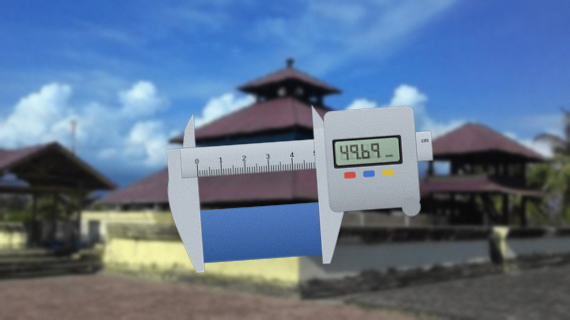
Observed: 49.69; mm
